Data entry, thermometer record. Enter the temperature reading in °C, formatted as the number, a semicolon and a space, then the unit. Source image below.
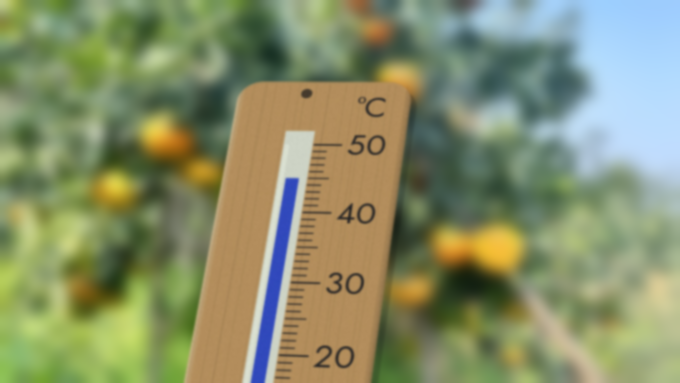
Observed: 45; °C
